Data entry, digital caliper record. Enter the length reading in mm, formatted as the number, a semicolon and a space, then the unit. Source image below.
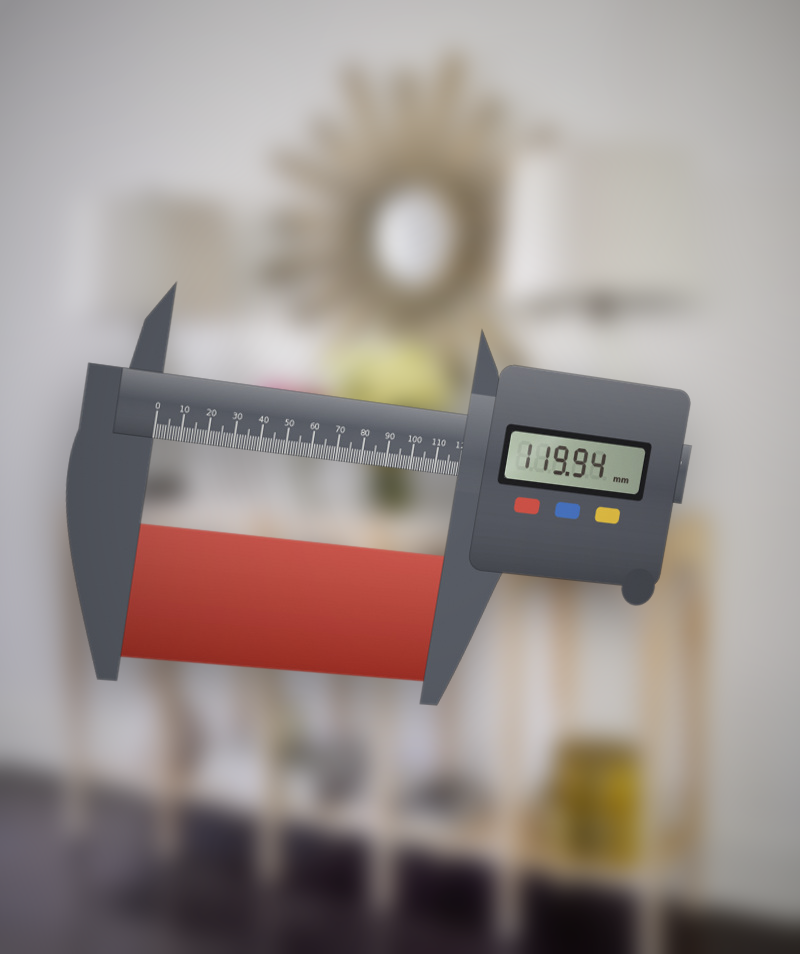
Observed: 119.94; mm
